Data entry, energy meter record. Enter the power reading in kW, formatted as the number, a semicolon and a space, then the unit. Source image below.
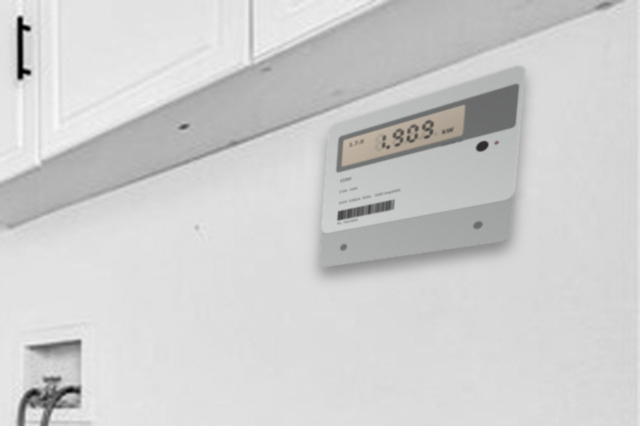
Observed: 1.909; kW
